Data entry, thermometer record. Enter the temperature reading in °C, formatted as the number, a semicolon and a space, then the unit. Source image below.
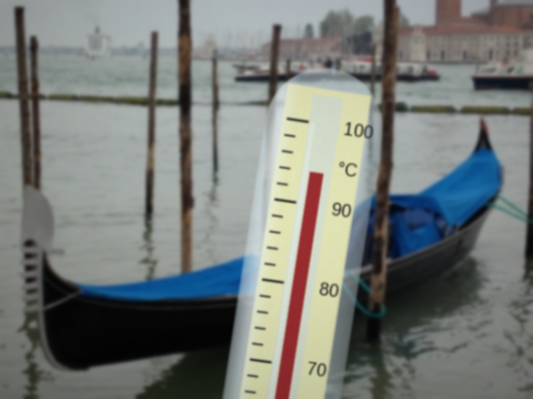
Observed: 94; °C
